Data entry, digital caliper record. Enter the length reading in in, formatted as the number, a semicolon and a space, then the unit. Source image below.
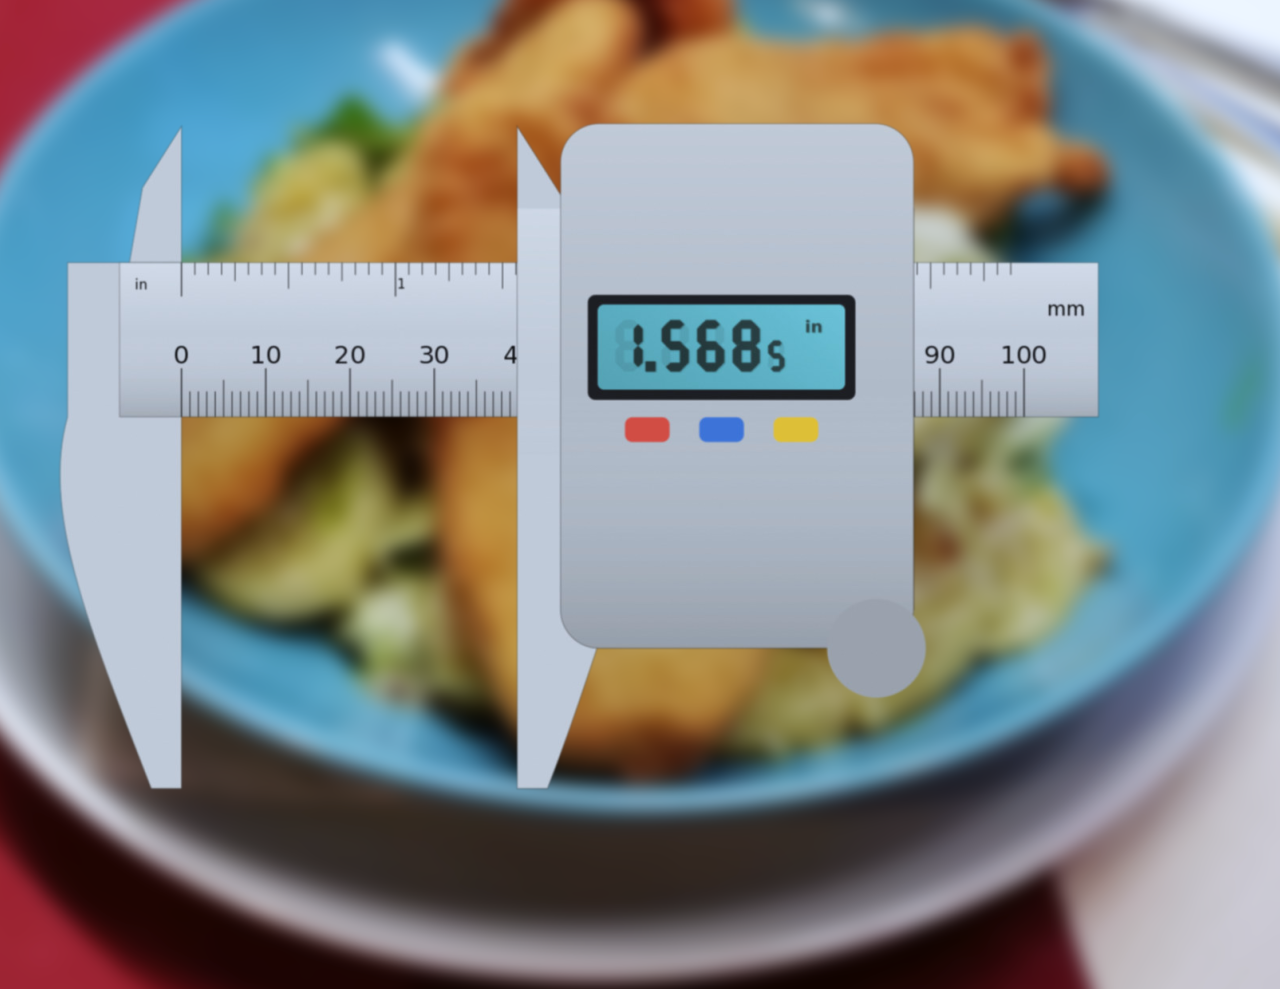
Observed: 1.5685; in
